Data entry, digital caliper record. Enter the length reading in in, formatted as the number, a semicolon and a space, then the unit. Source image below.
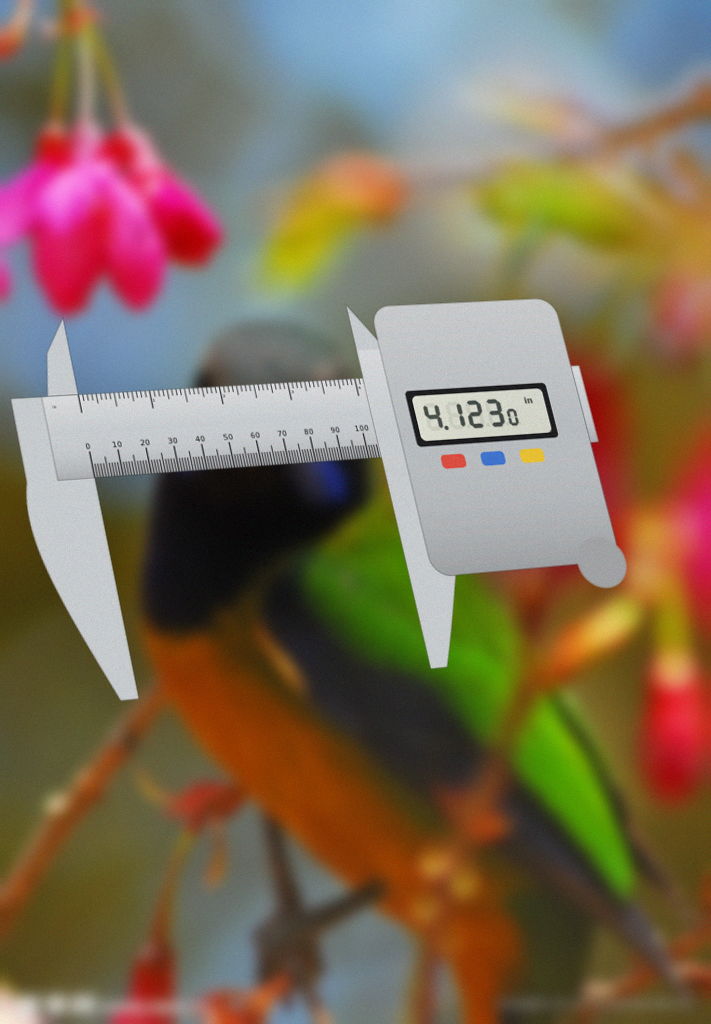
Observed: 4.1230; in
